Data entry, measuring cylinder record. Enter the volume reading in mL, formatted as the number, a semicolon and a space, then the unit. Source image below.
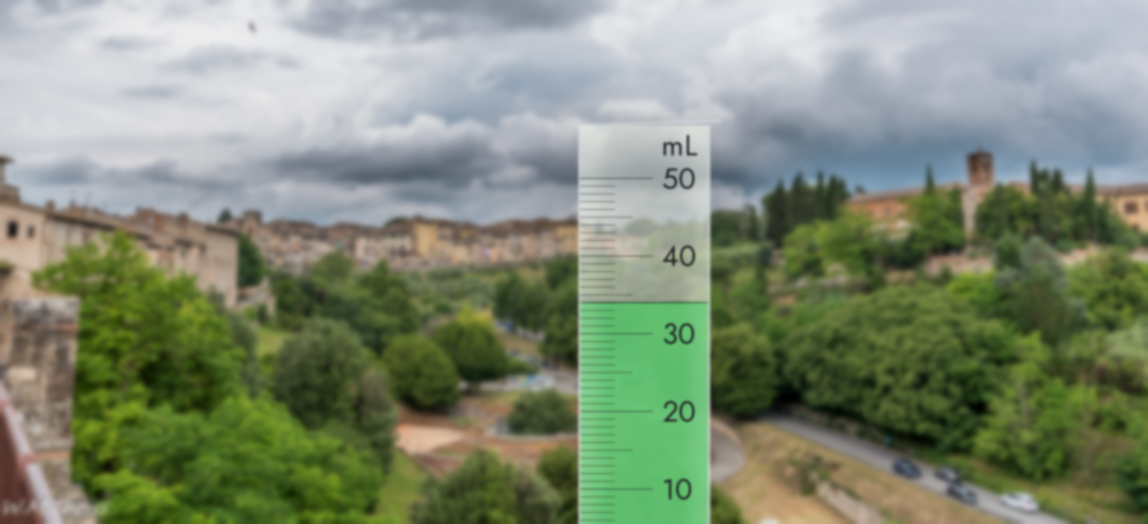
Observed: 34; mL
